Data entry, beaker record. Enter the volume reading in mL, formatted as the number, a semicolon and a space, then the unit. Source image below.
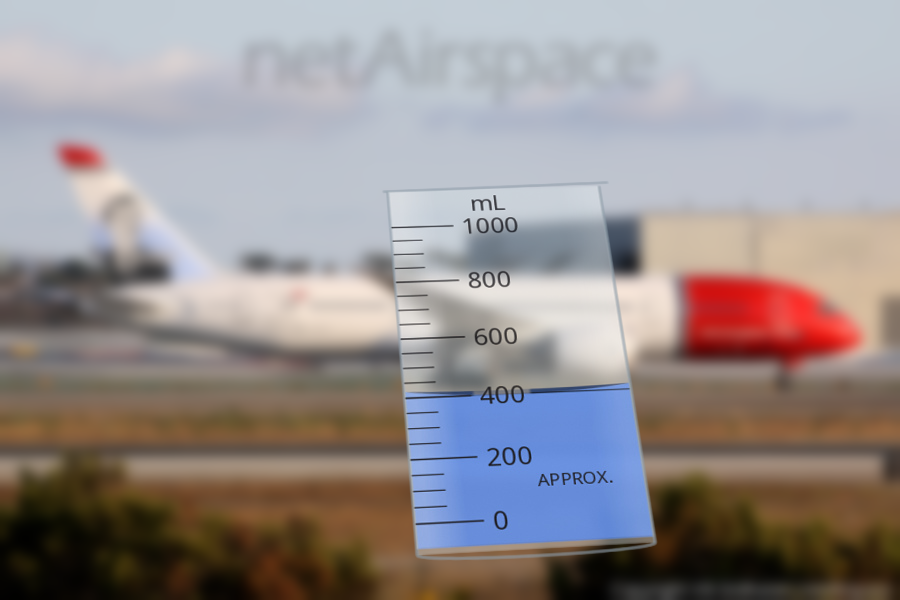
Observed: 400; mL
